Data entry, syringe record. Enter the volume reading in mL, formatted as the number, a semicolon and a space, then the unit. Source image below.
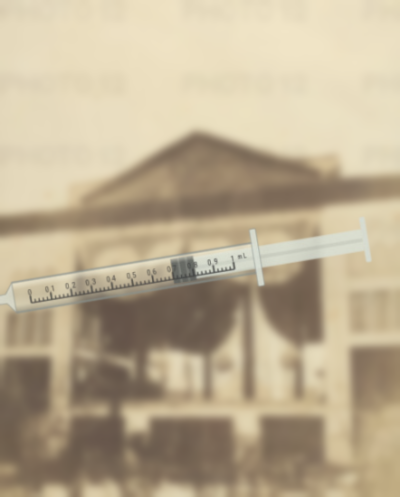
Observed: 0.7; mL
